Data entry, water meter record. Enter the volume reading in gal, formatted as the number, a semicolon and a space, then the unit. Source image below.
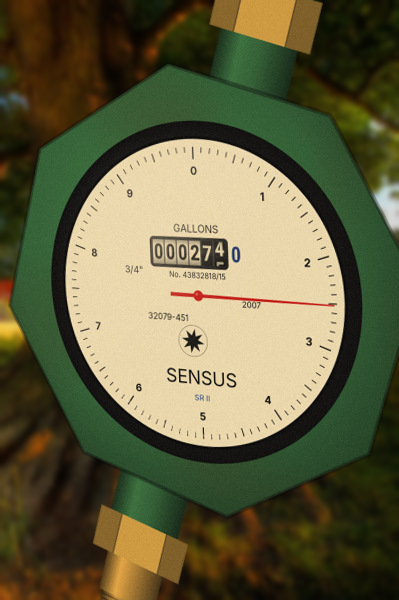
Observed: 2742.5; gal
